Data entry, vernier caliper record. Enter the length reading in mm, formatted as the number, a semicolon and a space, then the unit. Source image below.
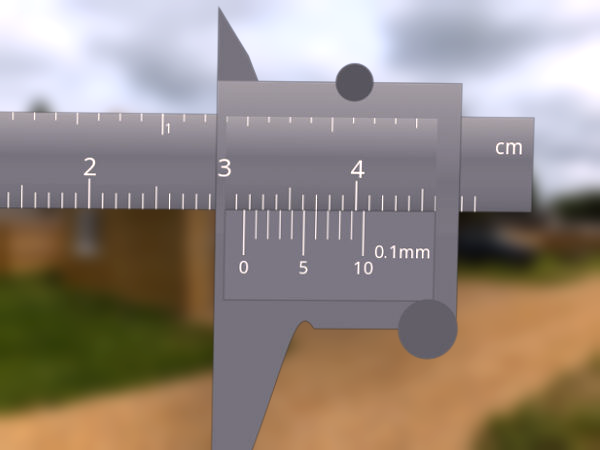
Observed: 31.6; mm
